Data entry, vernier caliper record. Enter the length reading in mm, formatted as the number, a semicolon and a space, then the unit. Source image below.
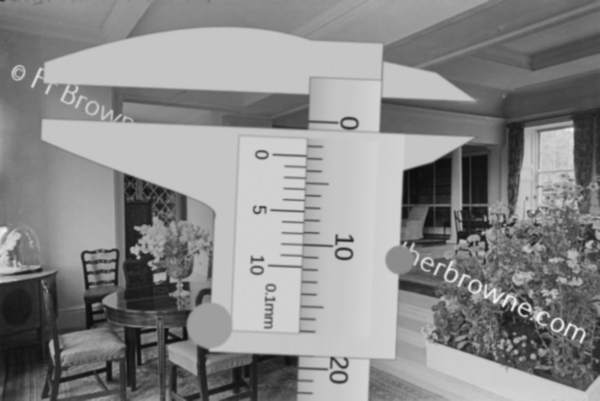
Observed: 2.8; mm
